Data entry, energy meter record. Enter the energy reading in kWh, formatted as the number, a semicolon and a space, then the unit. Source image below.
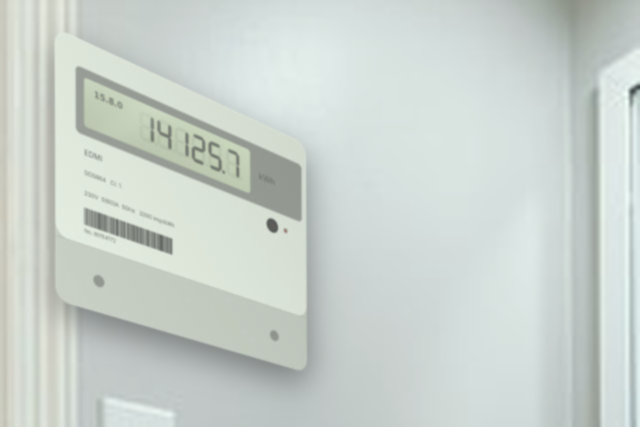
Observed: 14125.7; kWh
